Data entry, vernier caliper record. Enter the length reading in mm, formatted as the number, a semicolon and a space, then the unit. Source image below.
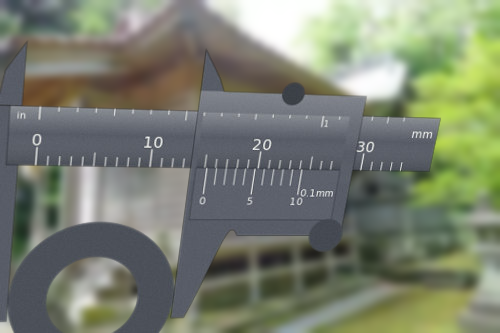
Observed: 15.2; mm
